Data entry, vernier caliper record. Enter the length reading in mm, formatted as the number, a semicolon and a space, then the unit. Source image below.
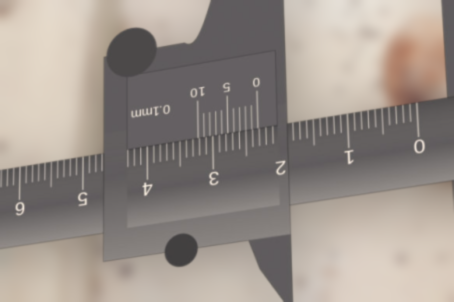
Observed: 23.2; mm
